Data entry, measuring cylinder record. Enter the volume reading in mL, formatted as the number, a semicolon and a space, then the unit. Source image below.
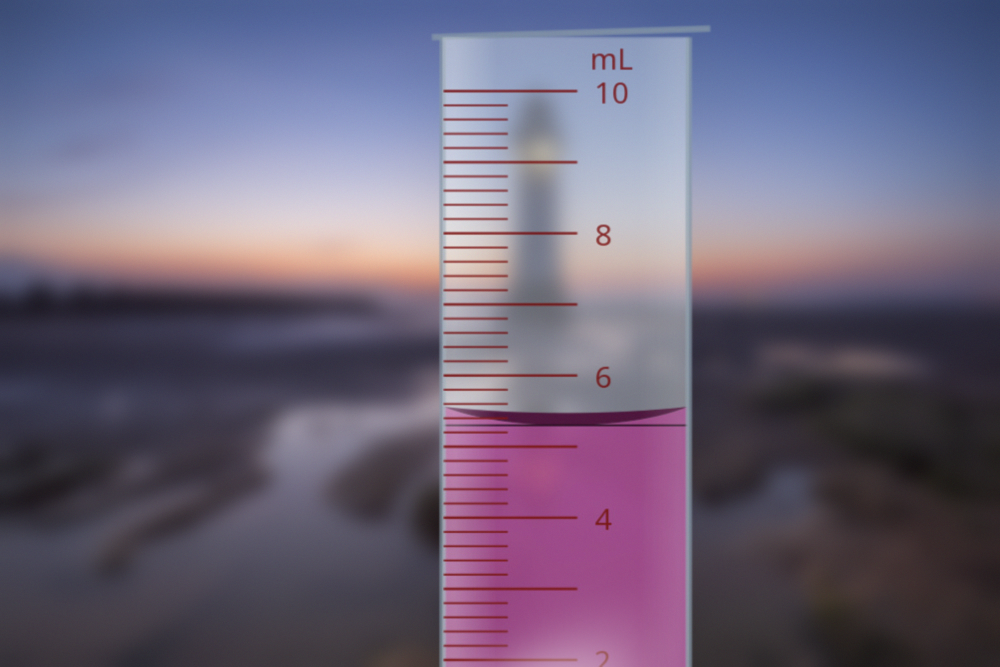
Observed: 5.3; mL
